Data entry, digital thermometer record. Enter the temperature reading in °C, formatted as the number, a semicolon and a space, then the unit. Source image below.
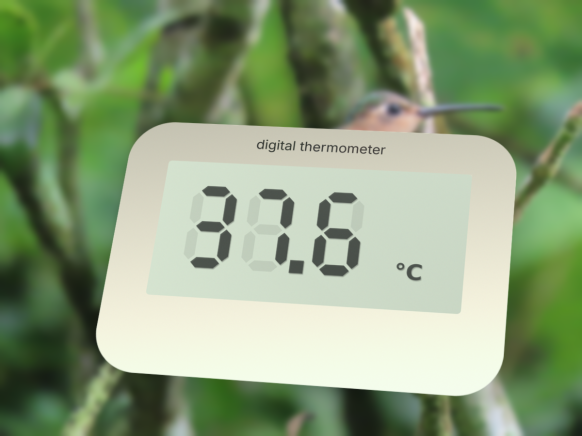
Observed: 37.6; °C
